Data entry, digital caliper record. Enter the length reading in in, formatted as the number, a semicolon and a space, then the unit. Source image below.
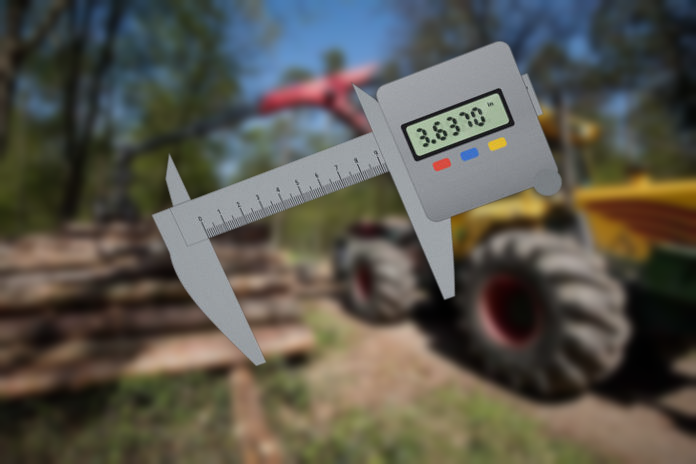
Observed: 3.6370; in
